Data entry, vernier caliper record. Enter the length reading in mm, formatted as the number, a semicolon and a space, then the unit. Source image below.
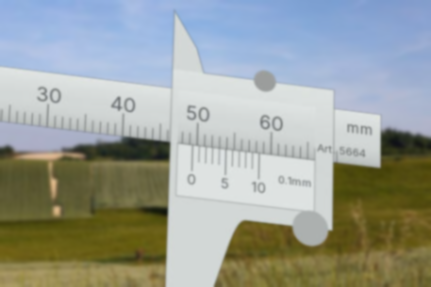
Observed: 49.4; mm
